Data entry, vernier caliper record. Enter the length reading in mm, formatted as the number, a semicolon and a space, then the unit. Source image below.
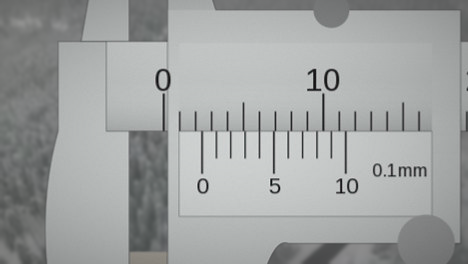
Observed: 2.4; mm
